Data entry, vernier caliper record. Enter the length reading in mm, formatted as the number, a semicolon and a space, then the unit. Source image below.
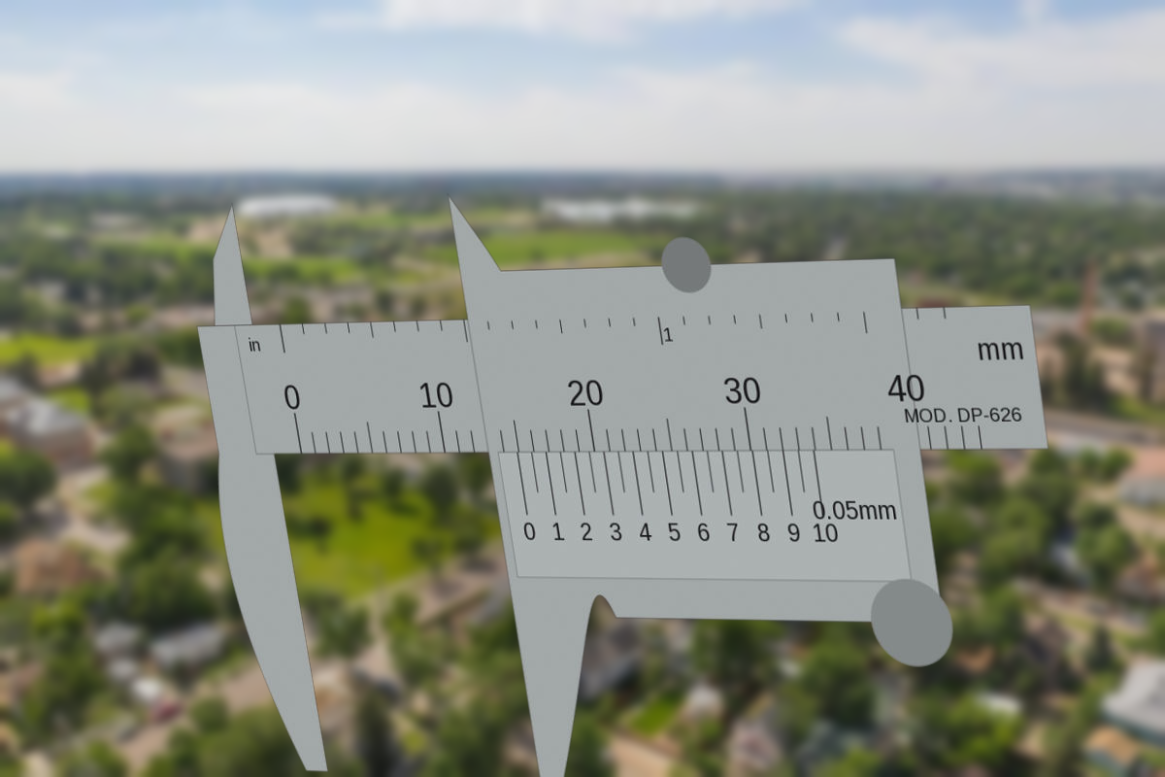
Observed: 14.9; mm
